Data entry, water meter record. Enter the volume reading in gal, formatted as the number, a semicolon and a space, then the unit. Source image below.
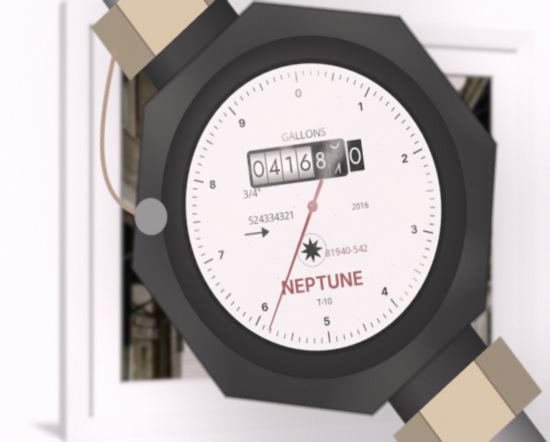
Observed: 416835.8; gal
